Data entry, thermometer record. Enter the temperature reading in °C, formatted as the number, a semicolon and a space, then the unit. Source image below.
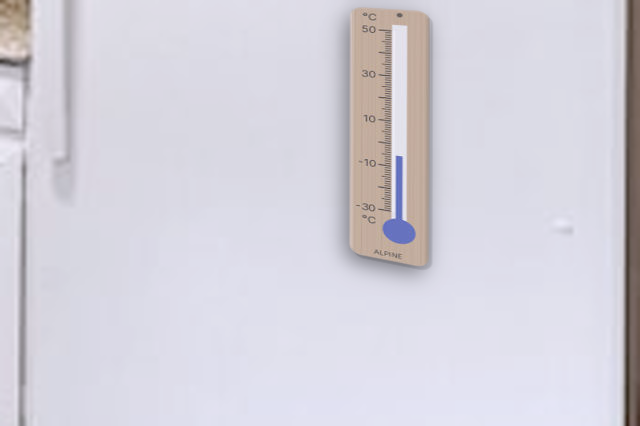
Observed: -5; °C
